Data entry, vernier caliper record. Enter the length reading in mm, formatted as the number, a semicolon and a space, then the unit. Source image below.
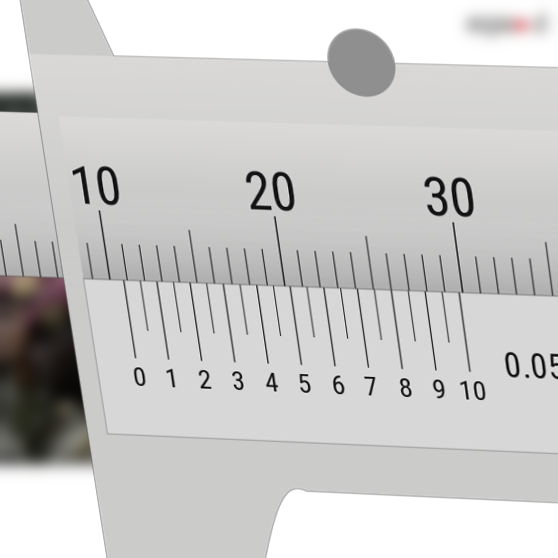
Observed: 10.8; mm
